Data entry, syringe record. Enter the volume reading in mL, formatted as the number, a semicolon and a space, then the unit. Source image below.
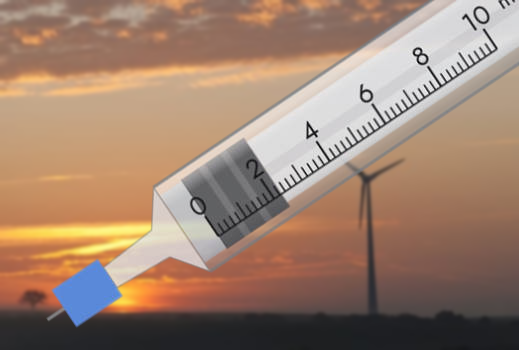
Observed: 0; mL
